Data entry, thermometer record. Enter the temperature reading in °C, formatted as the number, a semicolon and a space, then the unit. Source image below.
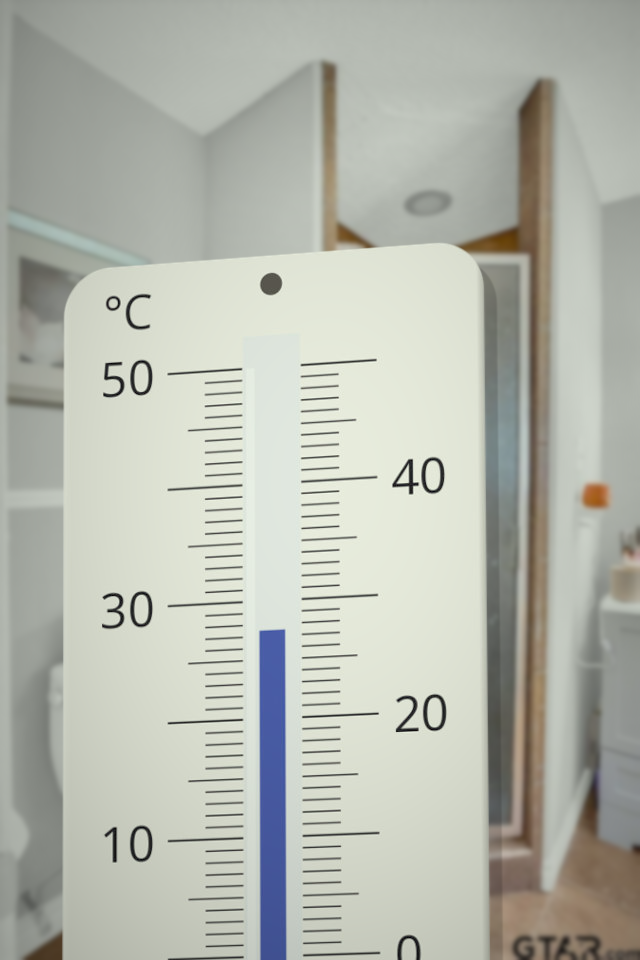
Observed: 27.5; °C
